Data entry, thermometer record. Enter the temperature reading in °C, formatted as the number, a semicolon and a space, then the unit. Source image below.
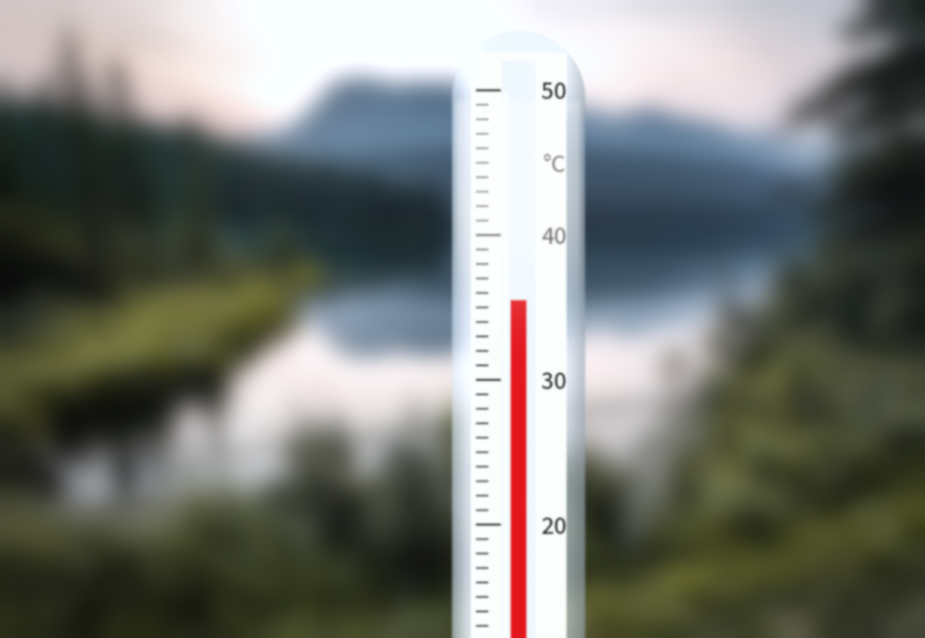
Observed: 35.5; °C
